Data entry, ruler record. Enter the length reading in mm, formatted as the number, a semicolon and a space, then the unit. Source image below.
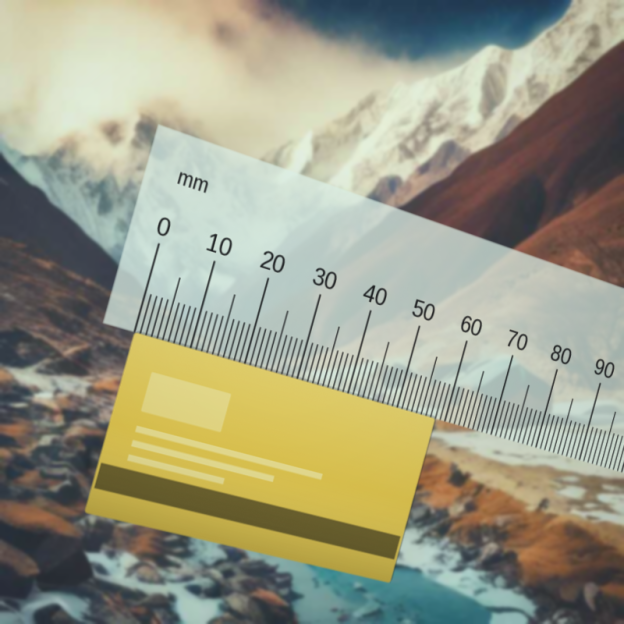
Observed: 58; mm
